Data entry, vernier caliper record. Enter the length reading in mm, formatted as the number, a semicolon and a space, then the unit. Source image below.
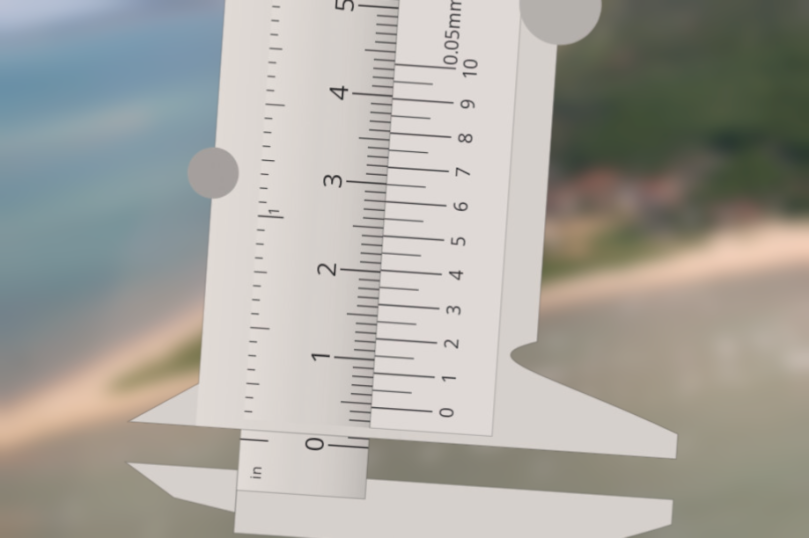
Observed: 4.6; mm
